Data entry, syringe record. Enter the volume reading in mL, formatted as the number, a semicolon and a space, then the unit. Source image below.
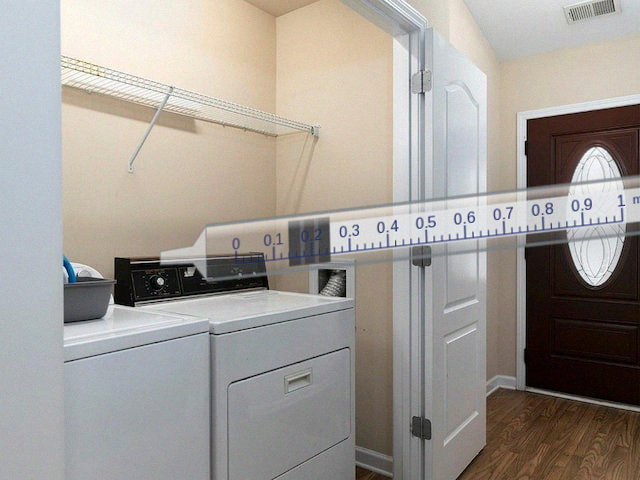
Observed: 0.14; mL
